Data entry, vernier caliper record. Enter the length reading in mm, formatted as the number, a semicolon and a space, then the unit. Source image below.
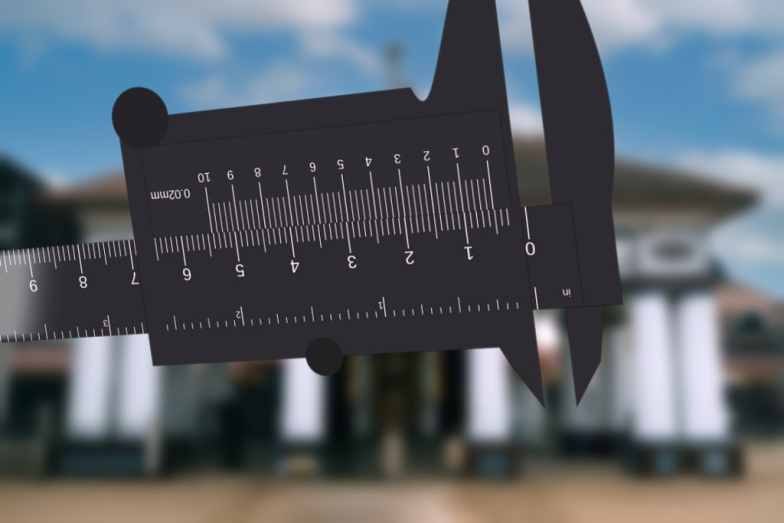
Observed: 5.2; mm
